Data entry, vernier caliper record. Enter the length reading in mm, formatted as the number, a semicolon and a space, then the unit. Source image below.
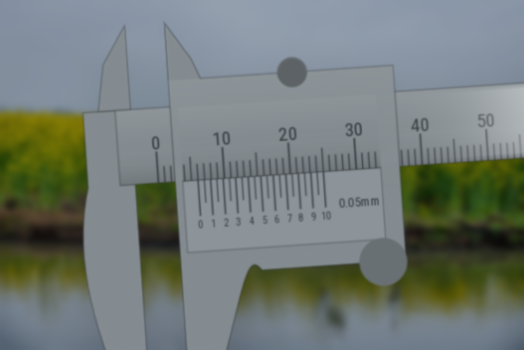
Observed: 6.0; mm
